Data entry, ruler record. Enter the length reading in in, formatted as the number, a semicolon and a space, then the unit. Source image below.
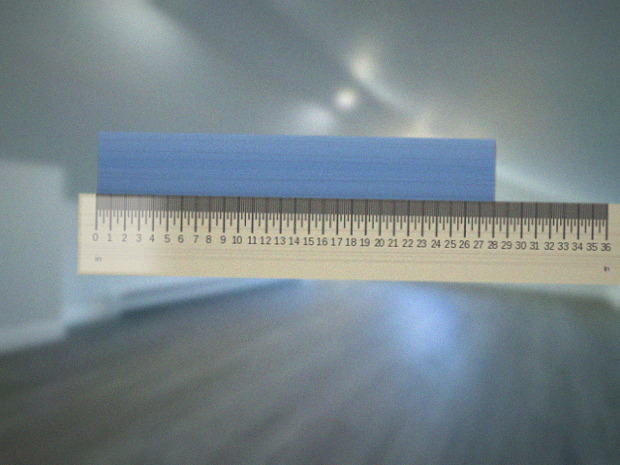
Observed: 28; in
